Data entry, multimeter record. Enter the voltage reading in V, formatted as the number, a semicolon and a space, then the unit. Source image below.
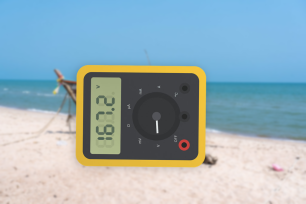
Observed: 167.2; V
